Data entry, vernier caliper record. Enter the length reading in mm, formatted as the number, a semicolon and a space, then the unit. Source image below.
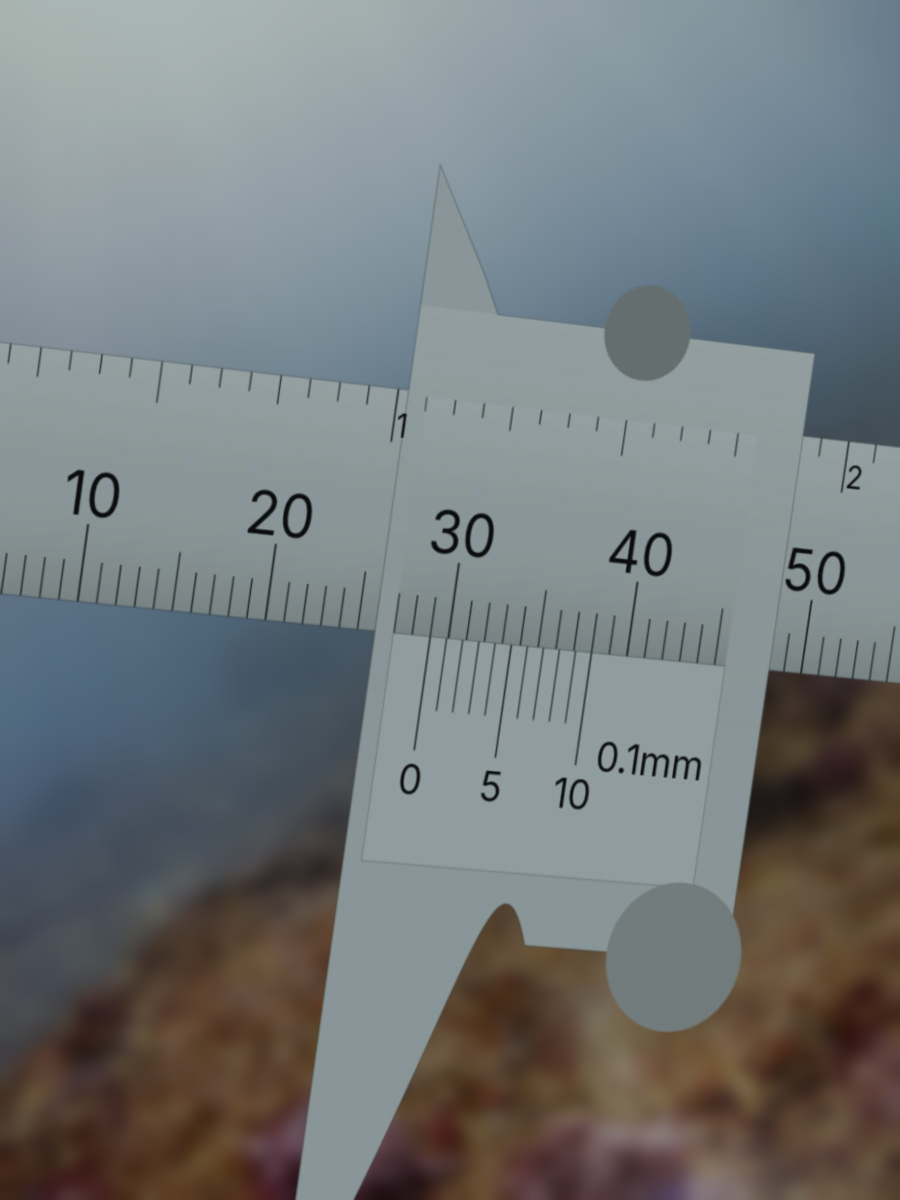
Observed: 29.0; mm
